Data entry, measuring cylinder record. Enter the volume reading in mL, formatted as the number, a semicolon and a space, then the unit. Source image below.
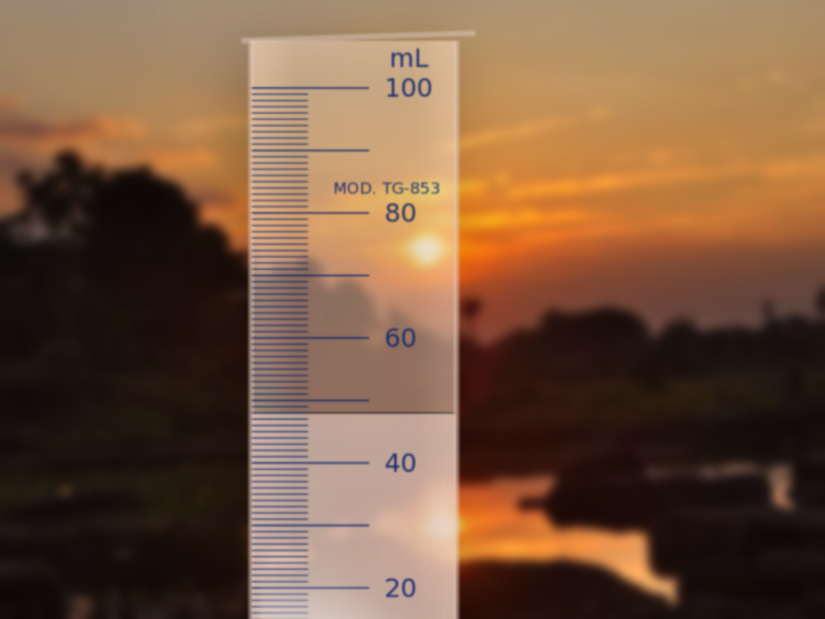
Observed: 48; mL
